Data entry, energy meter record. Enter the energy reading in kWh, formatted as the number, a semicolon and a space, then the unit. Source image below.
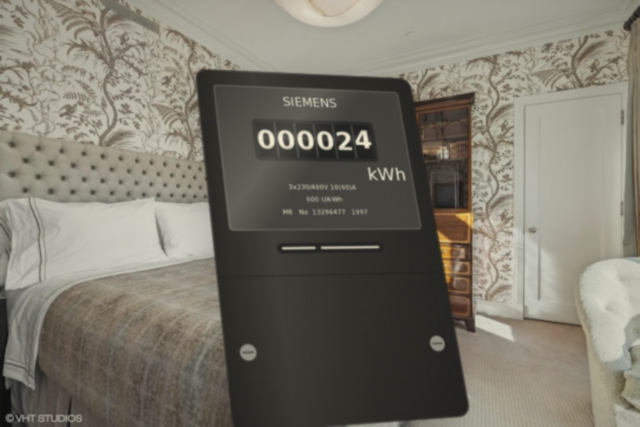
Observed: 24; kWh
